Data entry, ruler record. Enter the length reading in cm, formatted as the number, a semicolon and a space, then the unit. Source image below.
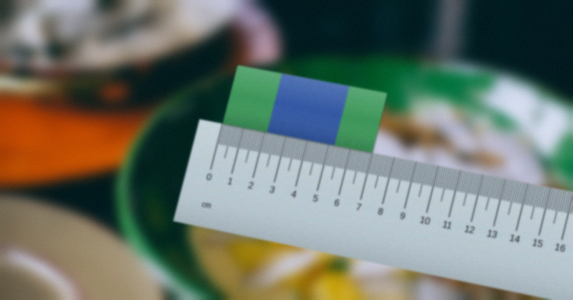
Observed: 7; cm
